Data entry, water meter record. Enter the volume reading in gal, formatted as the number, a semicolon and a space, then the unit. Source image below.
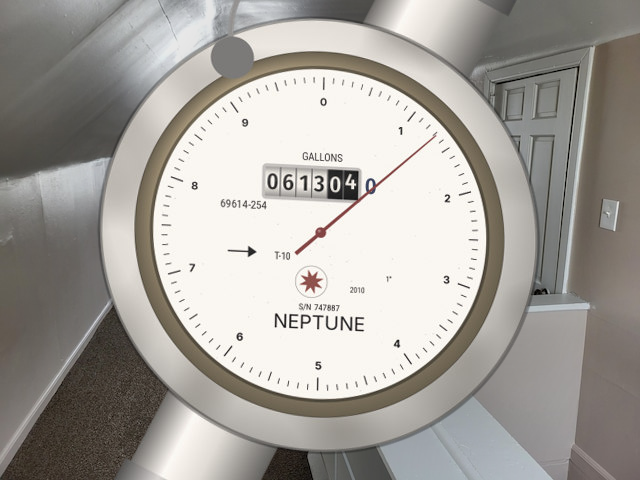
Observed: 613041.3; gal
